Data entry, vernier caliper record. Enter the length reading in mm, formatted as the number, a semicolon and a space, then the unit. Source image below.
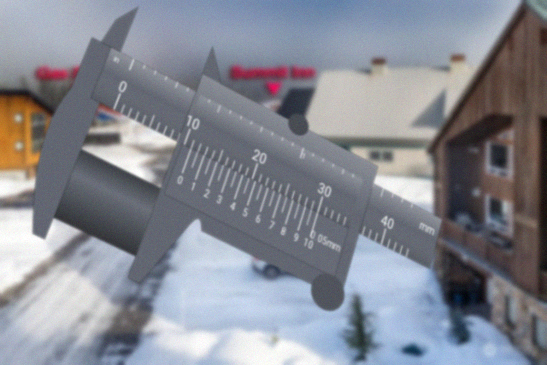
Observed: 11.0; mm
